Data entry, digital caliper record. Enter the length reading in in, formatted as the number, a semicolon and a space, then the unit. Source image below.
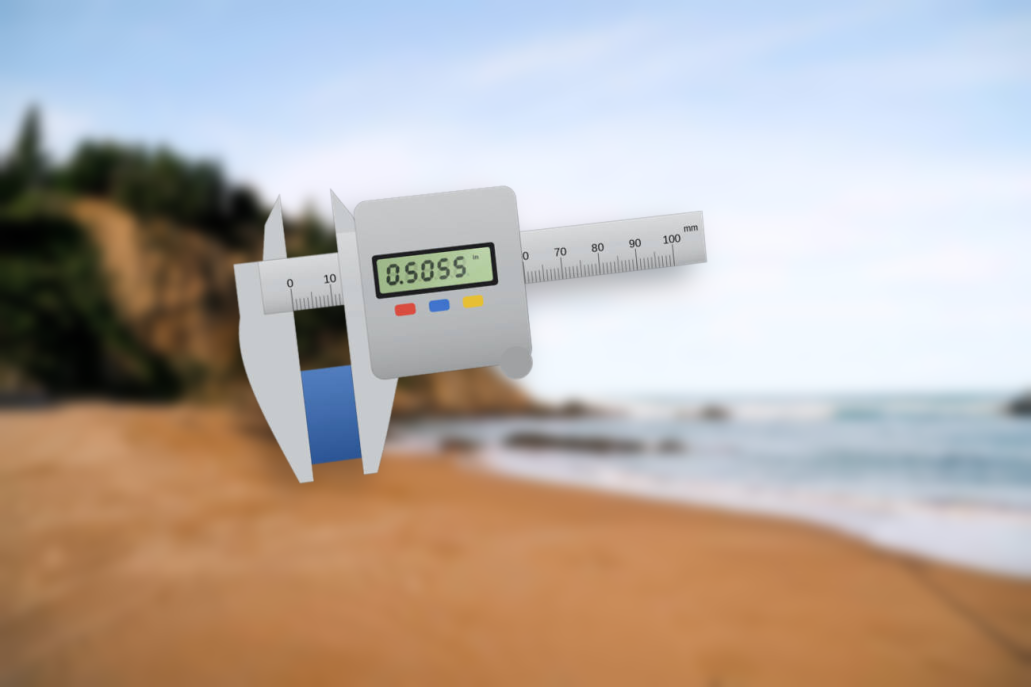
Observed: 0.5055; in
